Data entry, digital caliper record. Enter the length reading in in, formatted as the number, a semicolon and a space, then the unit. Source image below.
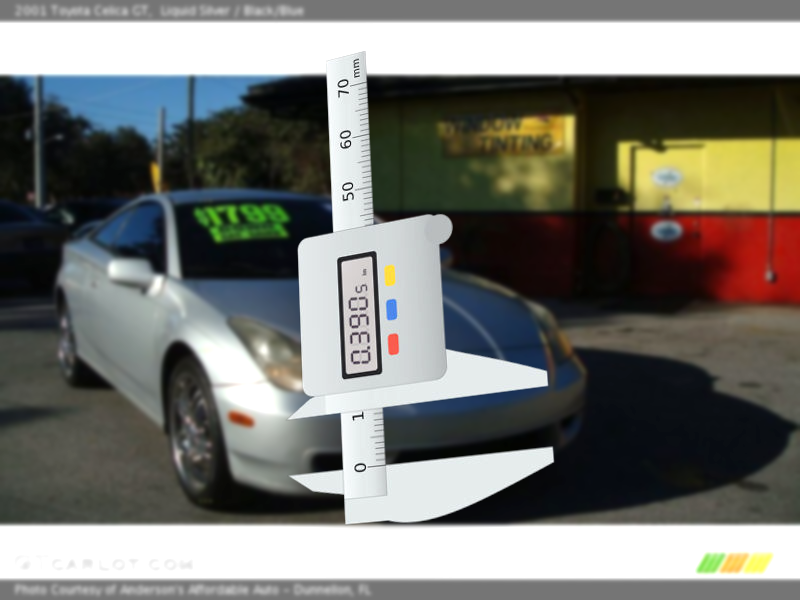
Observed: 0.3905; in
